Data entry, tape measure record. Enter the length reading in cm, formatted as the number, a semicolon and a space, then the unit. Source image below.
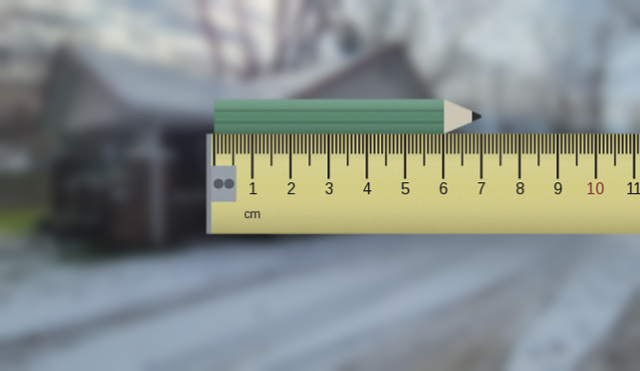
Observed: 7; cm
